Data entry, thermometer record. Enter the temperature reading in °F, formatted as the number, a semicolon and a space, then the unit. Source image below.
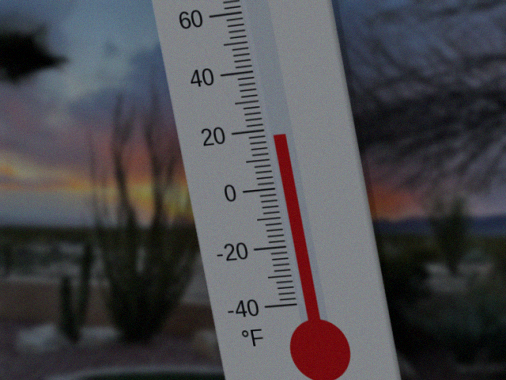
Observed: 18; °F
